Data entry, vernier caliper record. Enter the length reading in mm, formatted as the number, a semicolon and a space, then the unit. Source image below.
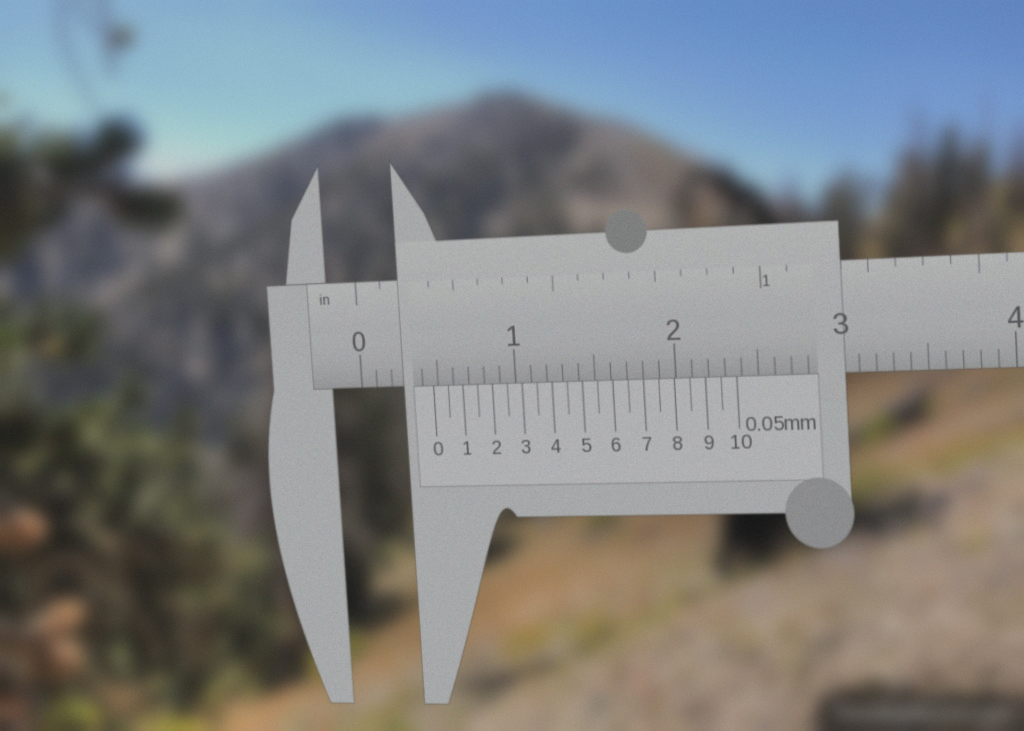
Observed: 4.7; mm
